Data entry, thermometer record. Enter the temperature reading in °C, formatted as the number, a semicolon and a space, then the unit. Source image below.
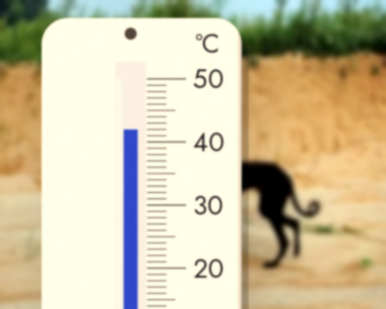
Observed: 42; °C
